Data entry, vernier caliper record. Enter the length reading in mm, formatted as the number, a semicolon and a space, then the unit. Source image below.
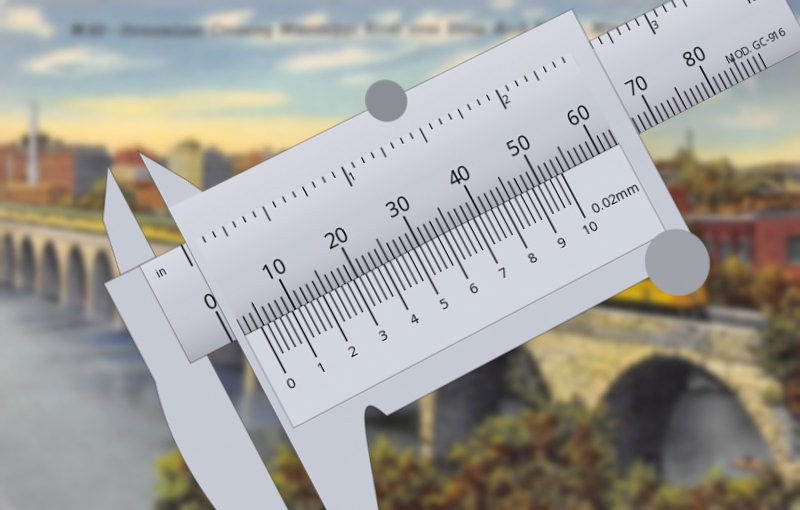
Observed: 4.6; mm
